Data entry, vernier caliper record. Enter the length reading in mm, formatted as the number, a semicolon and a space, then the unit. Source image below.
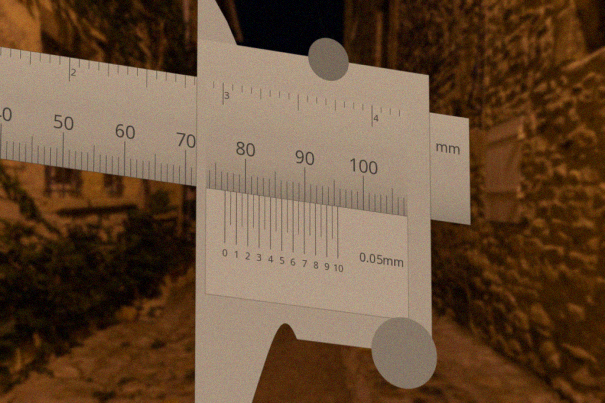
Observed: 76.6; mm
